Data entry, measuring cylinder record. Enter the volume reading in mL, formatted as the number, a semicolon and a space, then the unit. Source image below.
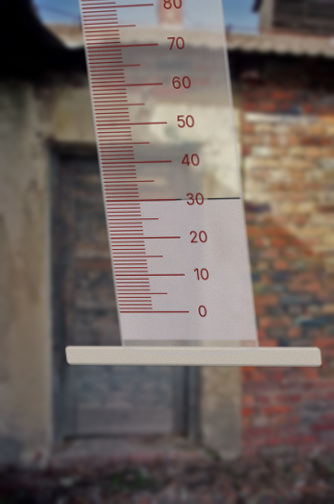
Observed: 30; mL
